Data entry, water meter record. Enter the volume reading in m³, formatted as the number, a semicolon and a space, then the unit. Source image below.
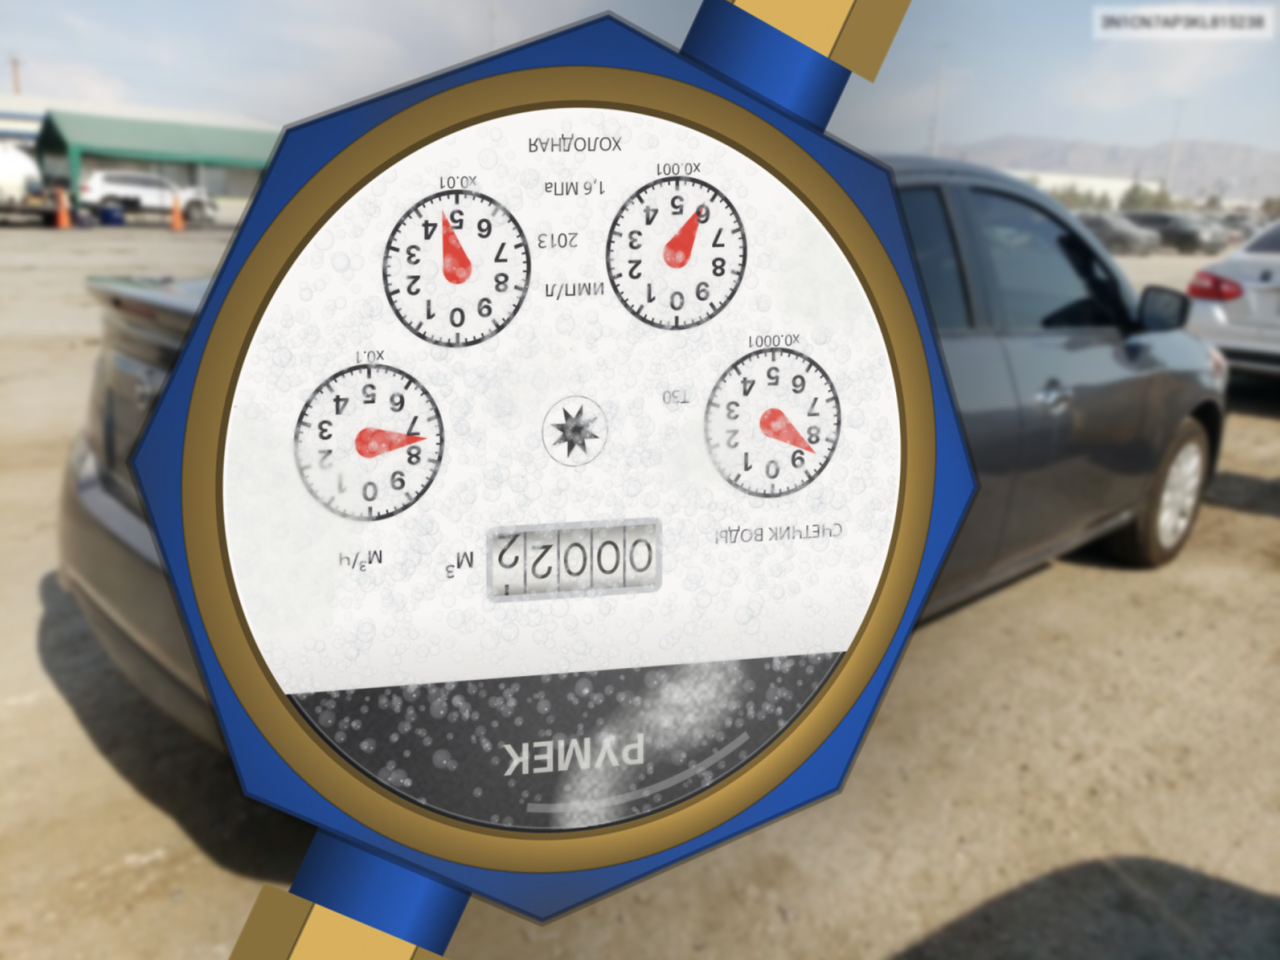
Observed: 21.7458; m³
